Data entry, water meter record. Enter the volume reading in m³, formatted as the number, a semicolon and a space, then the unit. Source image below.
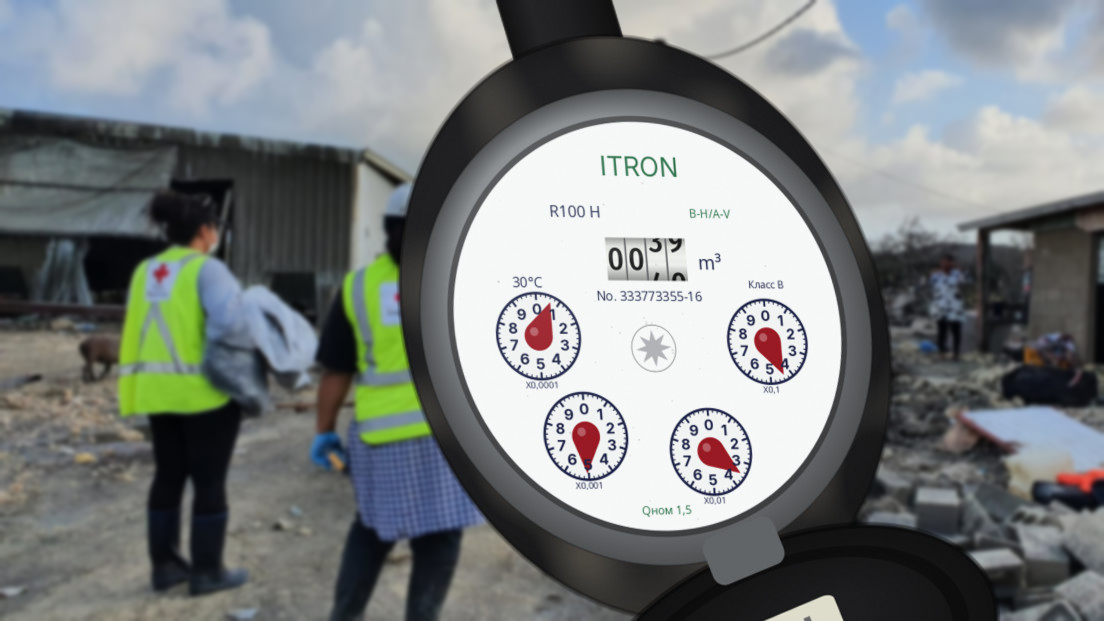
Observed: 39.4350; m³
